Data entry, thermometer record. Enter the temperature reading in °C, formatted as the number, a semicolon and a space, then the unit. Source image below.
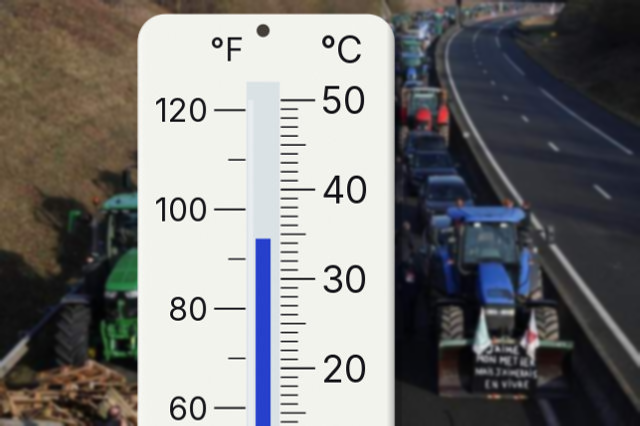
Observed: 34.5; °C
